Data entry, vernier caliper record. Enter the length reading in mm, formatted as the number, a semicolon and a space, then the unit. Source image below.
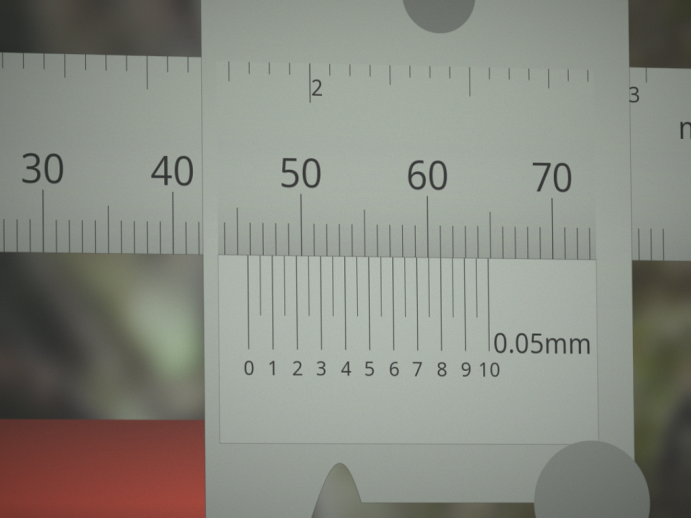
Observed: 45.8; mm
